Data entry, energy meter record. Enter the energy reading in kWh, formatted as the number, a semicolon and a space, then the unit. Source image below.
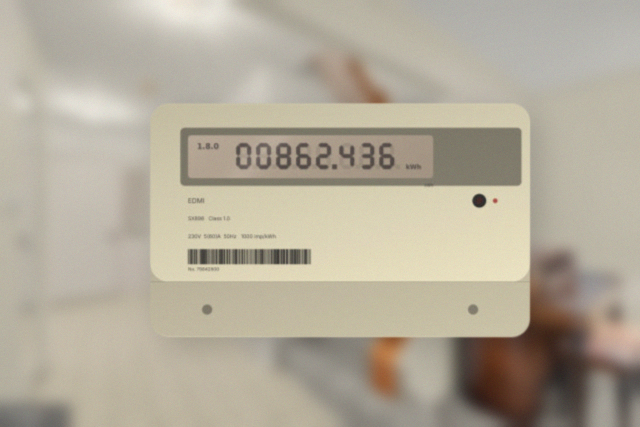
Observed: 862.436; kWh
